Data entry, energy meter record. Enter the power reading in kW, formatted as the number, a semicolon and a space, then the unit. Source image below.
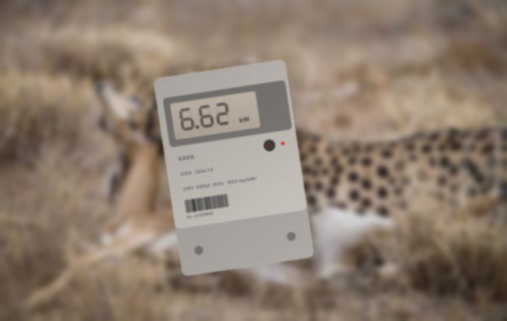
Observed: 6.62; kW
